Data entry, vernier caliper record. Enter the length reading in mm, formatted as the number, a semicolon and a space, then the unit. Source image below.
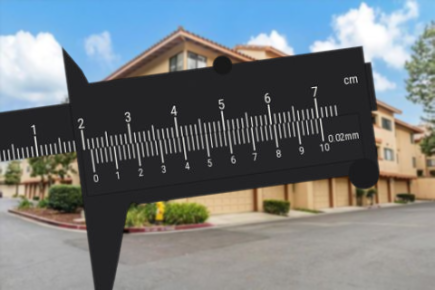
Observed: 21.5; mm
